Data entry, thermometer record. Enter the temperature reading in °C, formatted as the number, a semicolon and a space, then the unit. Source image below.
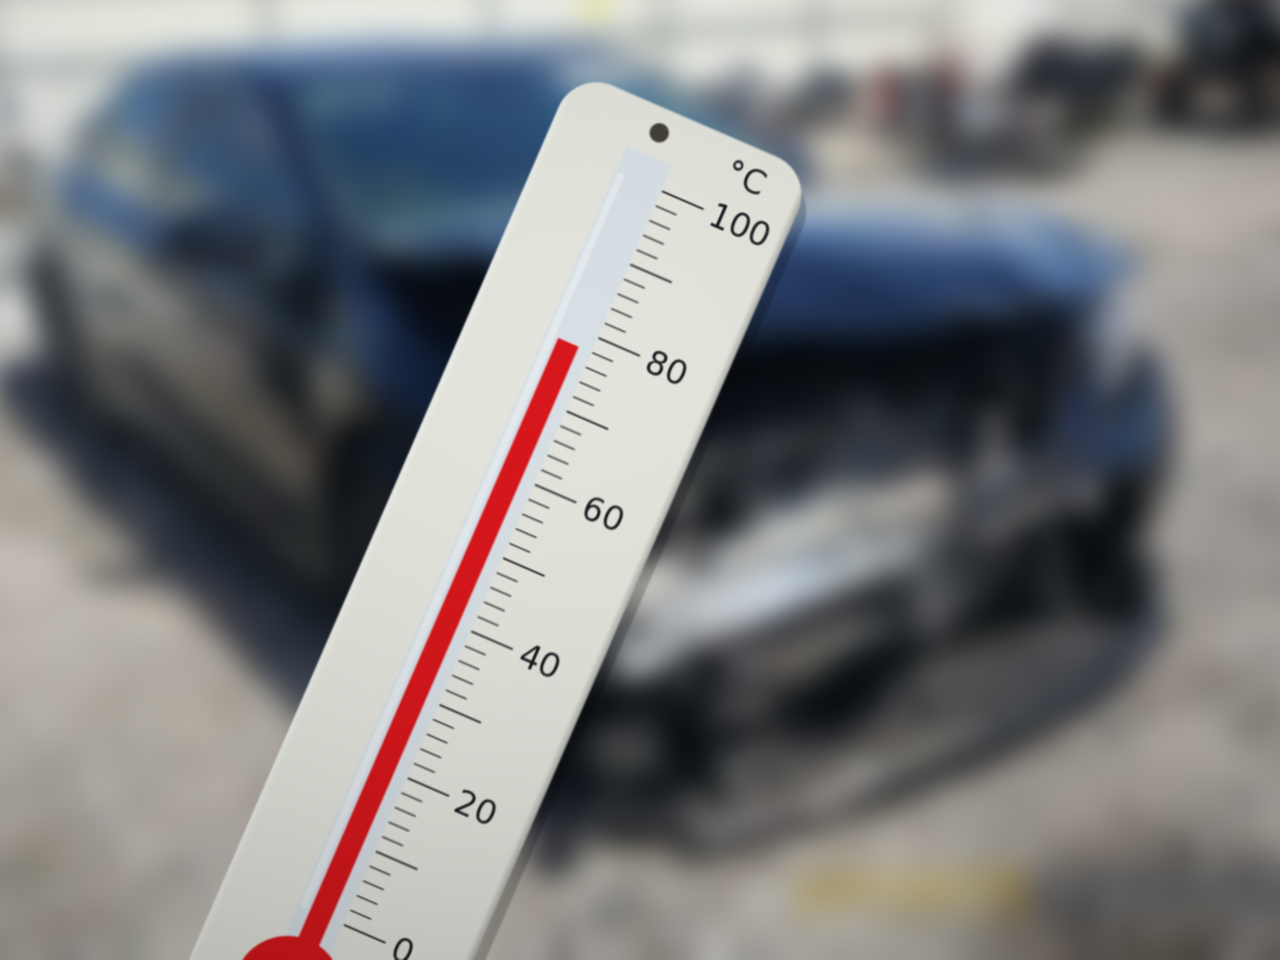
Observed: 78; °C
